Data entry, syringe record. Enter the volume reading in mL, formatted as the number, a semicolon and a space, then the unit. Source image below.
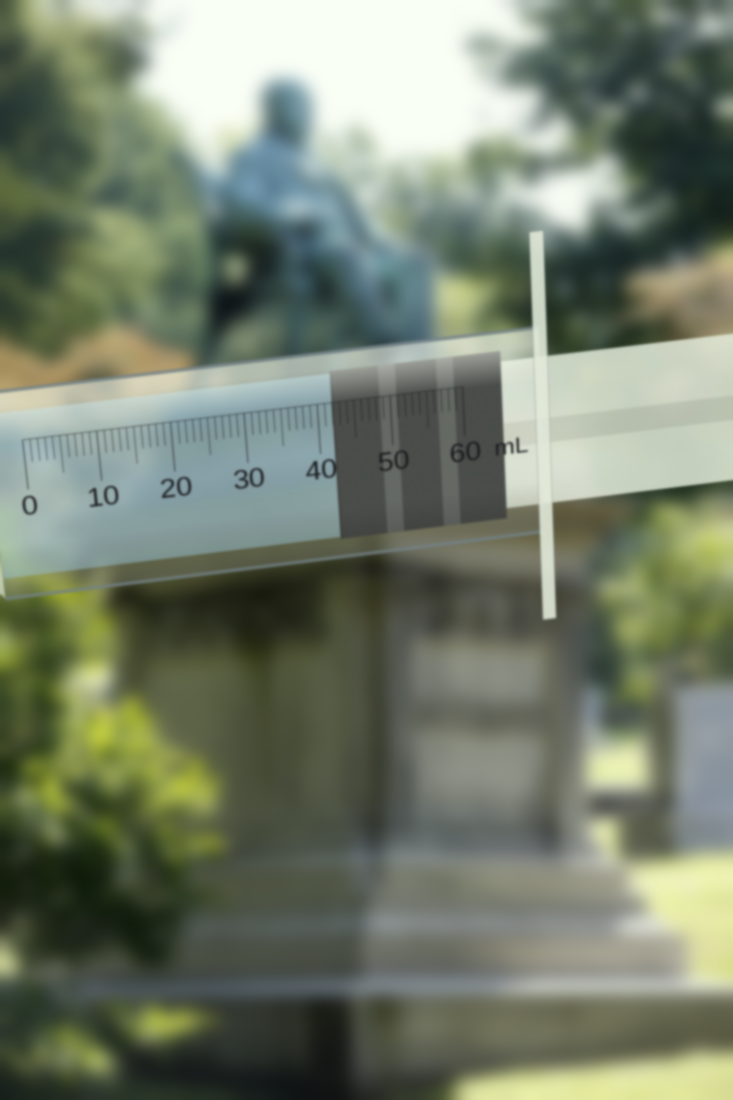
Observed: 42; mL
